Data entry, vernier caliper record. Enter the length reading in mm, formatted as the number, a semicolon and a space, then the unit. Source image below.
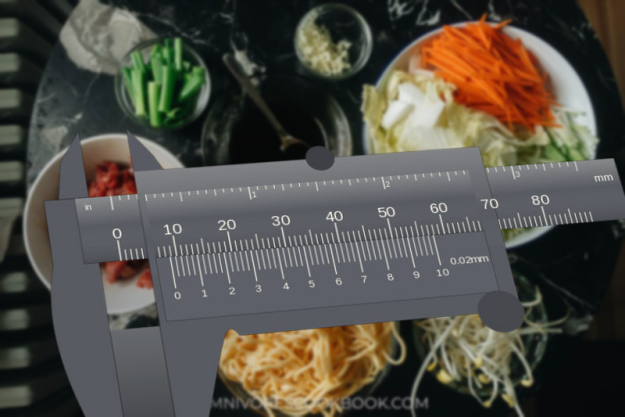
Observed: 8.8; mm
